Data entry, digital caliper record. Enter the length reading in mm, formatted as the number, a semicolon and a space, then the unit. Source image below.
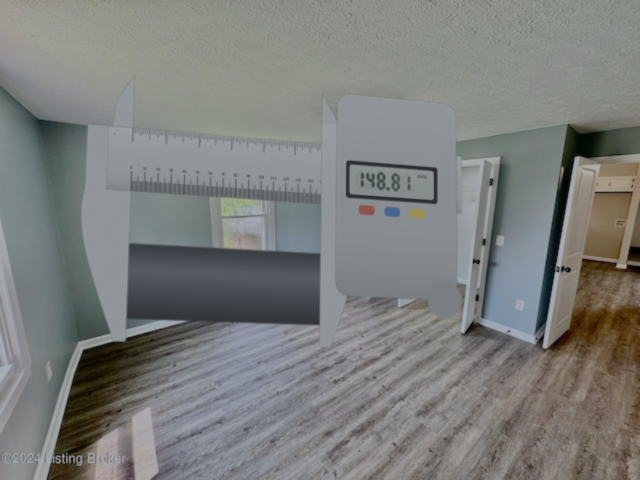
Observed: 148.81; mm
